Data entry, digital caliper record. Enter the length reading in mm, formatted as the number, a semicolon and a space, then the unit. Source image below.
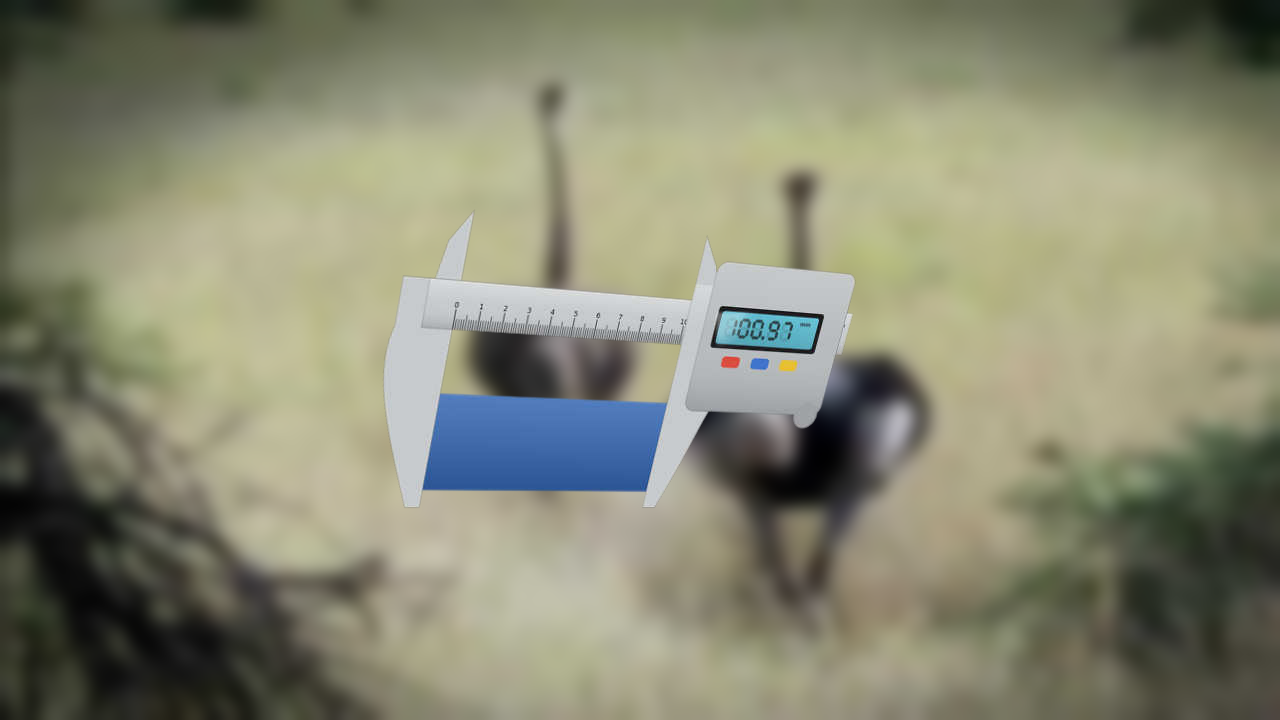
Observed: 100.97; mm
